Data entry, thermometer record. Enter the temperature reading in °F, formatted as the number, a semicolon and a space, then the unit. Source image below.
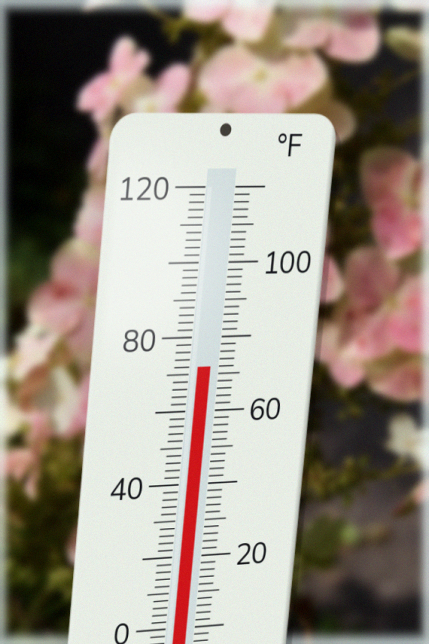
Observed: 72; °F
